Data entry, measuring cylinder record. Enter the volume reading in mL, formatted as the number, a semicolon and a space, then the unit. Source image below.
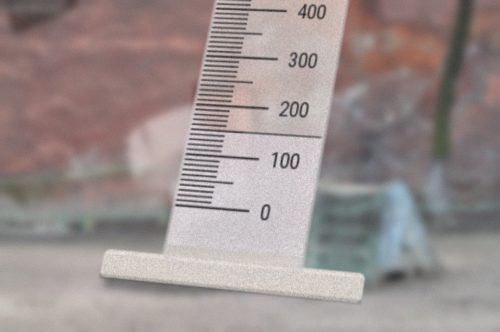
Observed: 150; mL
